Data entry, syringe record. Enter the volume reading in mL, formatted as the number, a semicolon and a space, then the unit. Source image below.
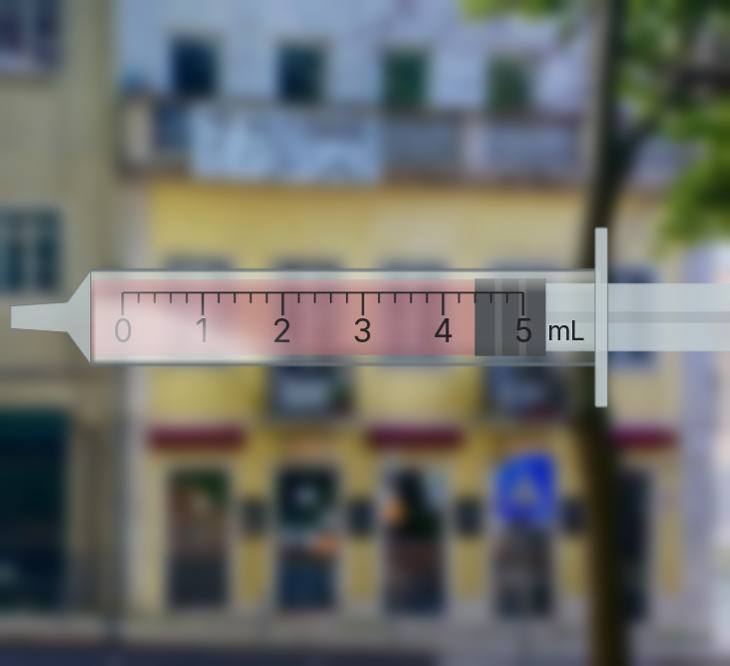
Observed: 4.4; mL
